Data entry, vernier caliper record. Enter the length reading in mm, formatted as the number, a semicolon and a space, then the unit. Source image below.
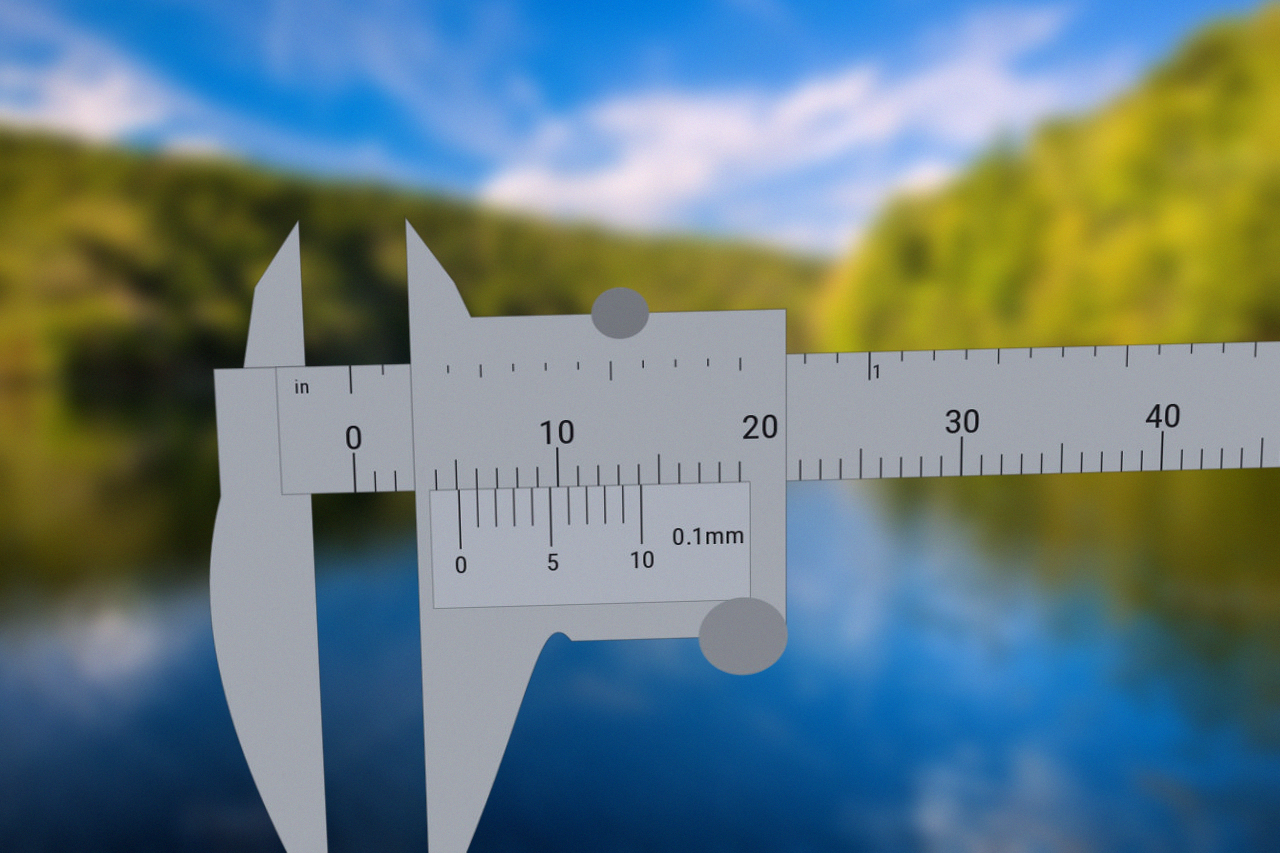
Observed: 5.1; mm
